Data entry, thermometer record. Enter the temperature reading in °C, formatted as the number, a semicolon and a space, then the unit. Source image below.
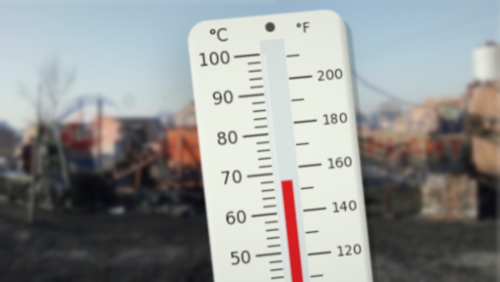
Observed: 68; °C
